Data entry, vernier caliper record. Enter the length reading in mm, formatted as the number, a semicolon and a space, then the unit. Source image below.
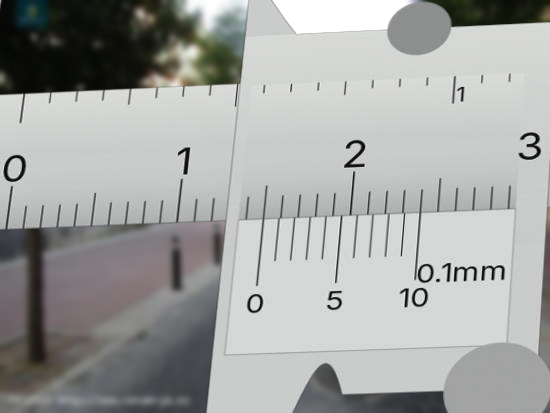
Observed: 15.0; mm
